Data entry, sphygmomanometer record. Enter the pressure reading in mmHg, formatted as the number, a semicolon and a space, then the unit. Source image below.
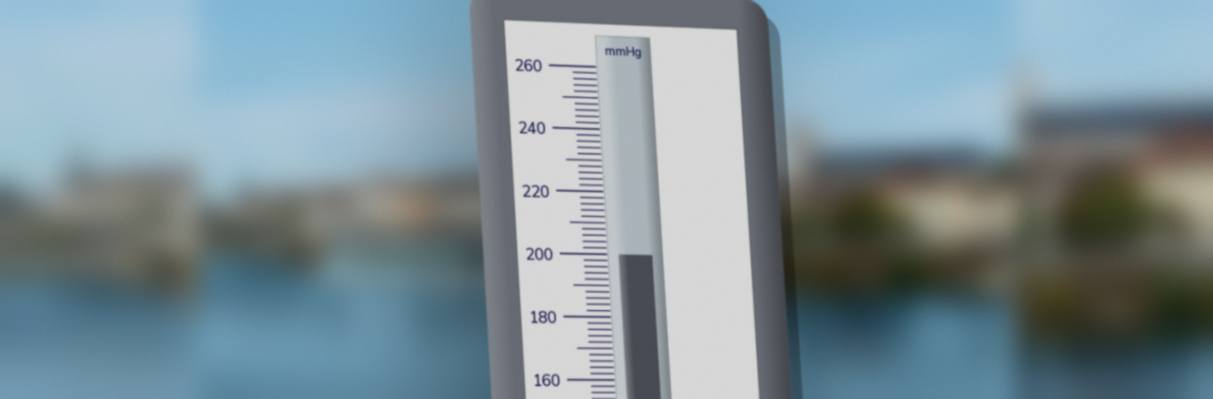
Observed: 200; mmHg
